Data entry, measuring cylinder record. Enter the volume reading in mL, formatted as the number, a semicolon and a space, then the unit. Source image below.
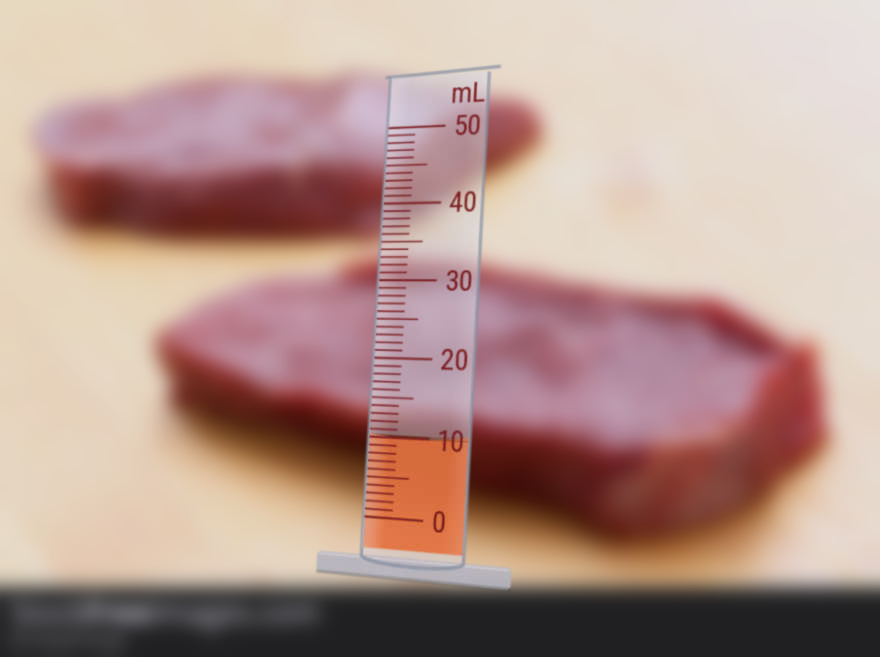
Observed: 10; mL
